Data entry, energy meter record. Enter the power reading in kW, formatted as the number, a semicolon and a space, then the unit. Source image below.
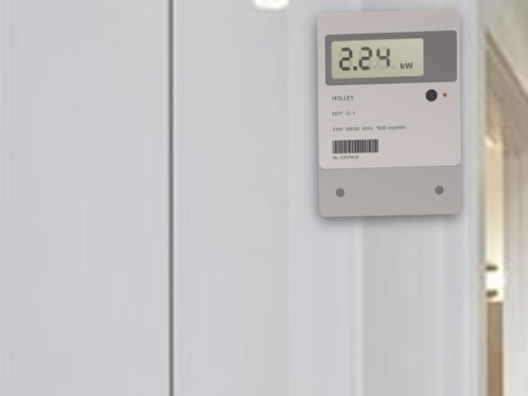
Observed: 2.24; kW
